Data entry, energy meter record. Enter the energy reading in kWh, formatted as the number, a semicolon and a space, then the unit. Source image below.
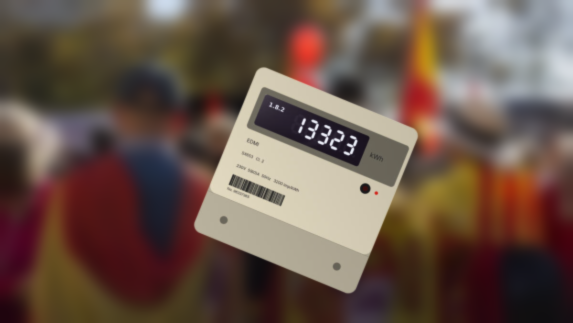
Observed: 13323; kWh
